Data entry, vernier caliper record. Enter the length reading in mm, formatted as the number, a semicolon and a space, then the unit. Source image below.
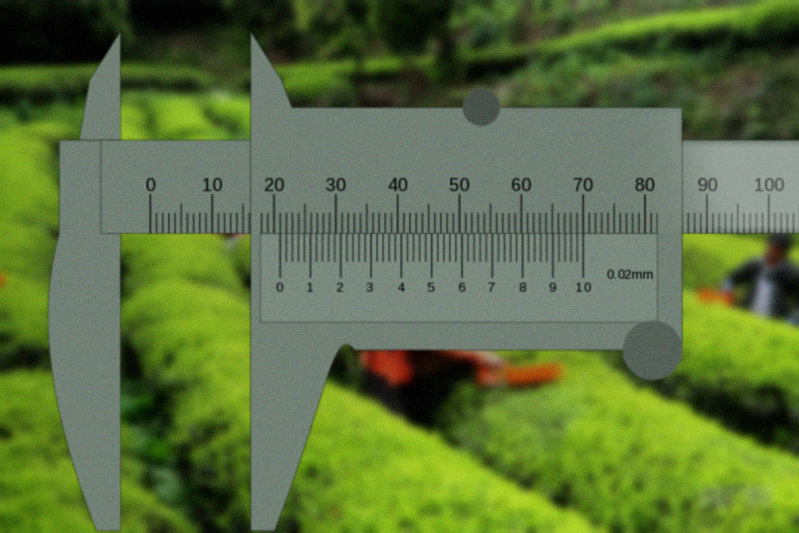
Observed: 21.0; mm
